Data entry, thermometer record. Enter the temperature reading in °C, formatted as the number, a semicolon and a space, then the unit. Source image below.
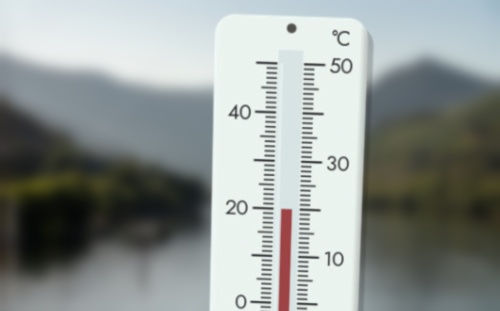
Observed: 20; °C
